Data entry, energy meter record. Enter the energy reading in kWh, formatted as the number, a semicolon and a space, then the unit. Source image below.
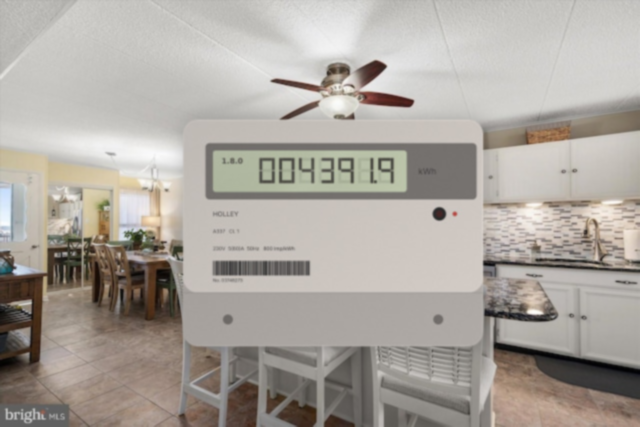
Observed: 4391.9; kWh
